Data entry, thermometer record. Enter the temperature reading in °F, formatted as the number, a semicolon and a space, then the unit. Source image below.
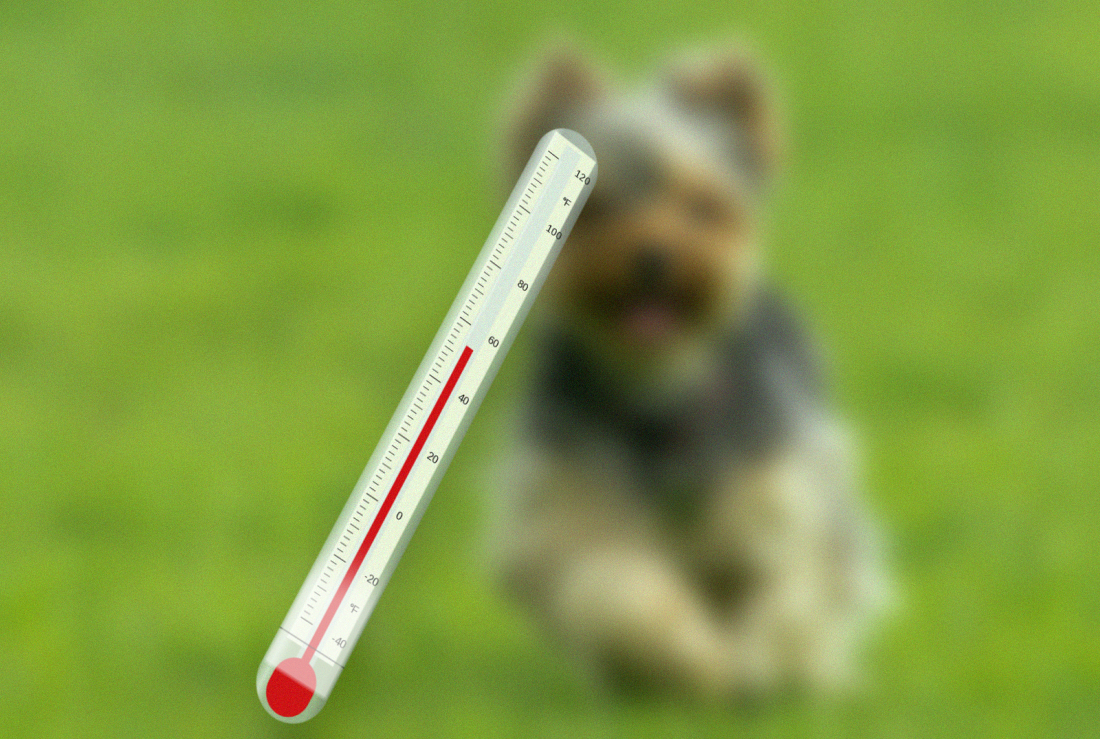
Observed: 54; °F
